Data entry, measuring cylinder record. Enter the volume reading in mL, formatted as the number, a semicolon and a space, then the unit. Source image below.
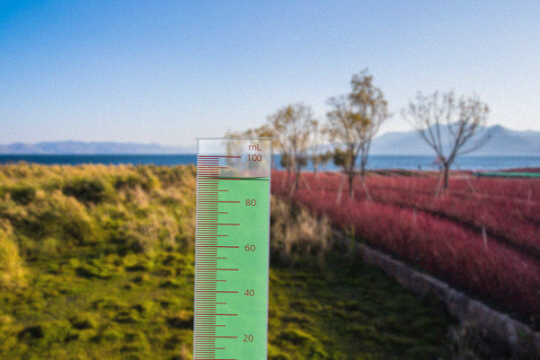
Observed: 90; mL
